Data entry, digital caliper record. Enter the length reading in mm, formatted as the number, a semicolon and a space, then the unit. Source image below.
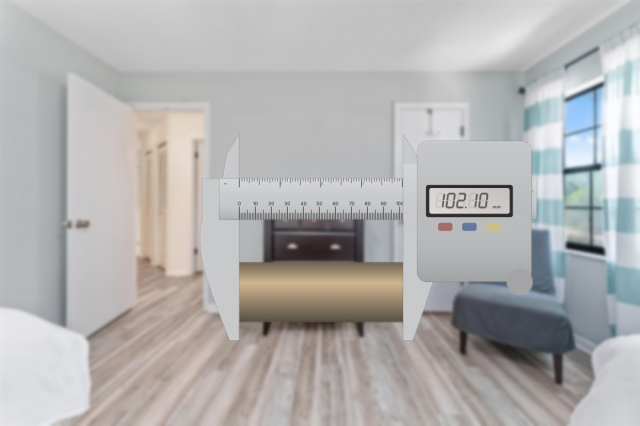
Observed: 102.10; mm
